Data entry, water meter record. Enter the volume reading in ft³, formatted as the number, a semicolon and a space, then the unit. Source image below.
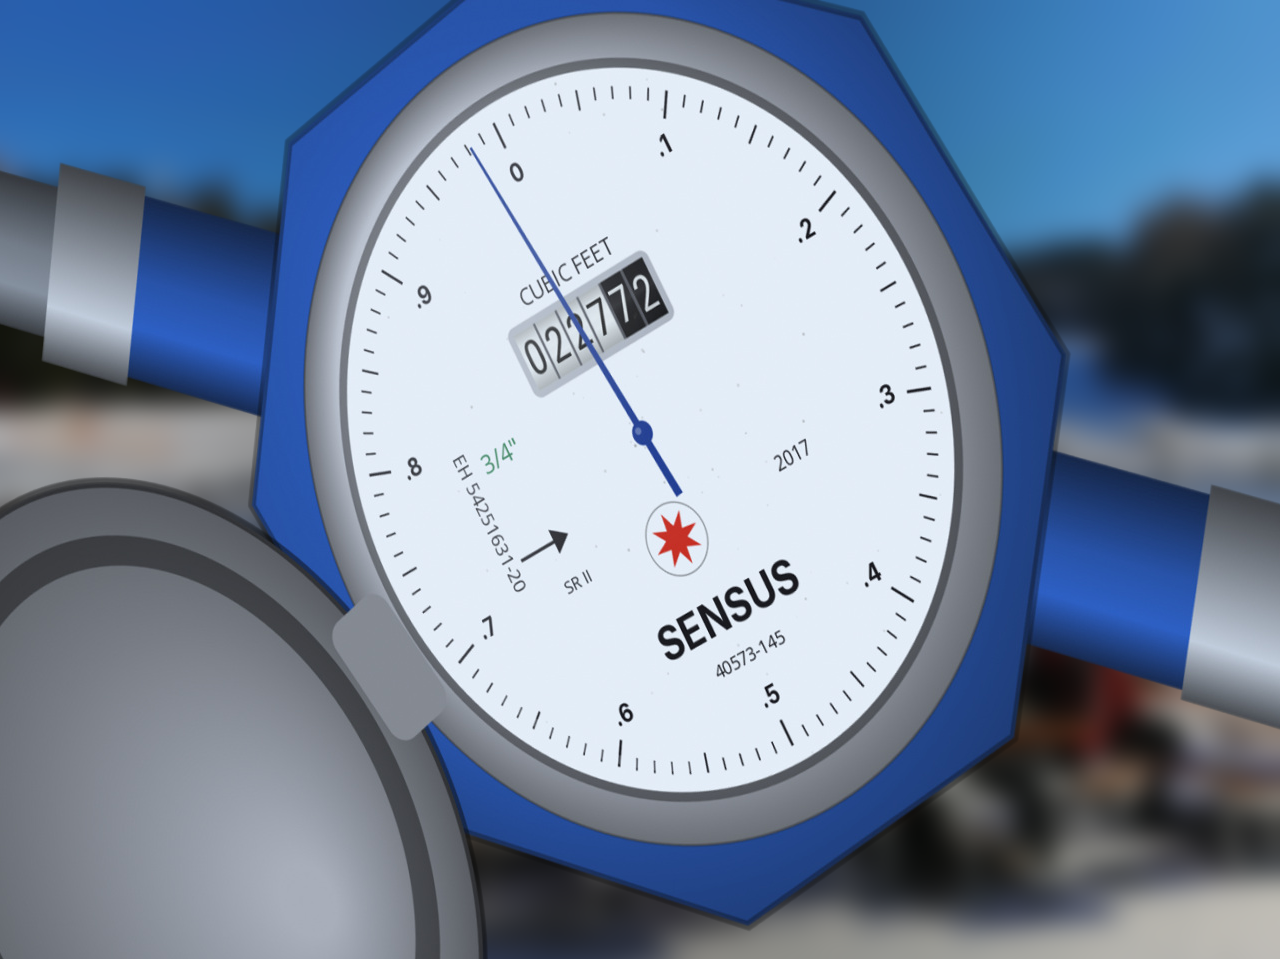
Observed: 22771.98; ft³
